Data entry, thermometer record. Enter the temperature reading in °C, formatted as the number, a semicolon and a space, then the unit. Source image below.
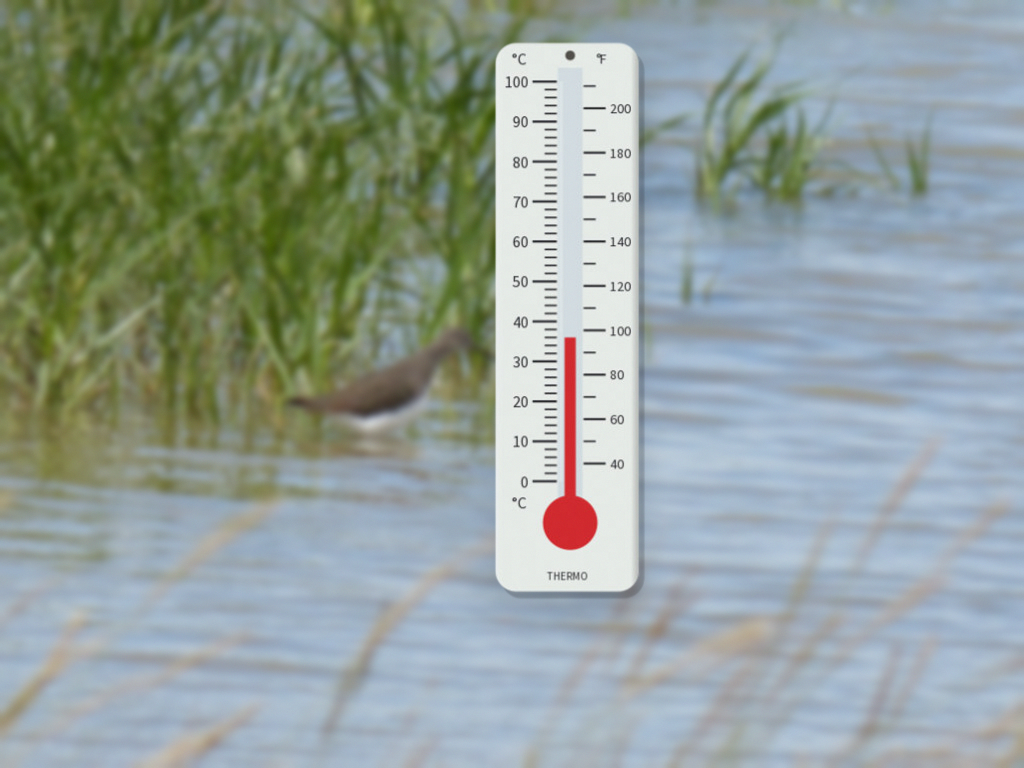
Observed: 36; °C
